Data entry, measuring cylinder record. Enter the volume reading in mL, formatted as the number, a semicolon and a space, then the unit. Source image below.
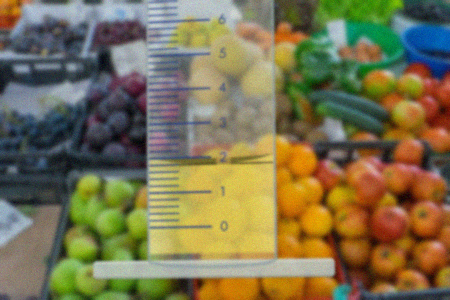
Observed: 1.8; mL
